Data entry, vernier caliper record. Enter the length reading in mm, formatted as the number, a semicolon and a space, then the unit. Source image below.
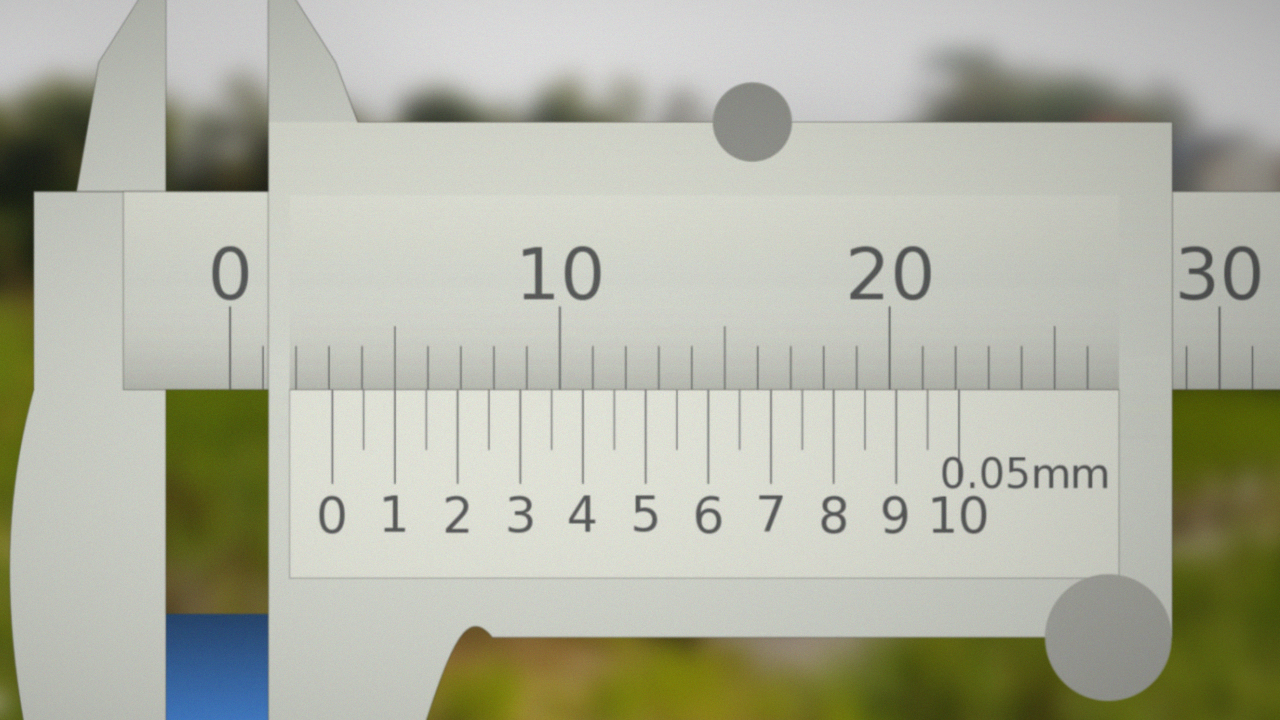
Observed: 3.10; mm
